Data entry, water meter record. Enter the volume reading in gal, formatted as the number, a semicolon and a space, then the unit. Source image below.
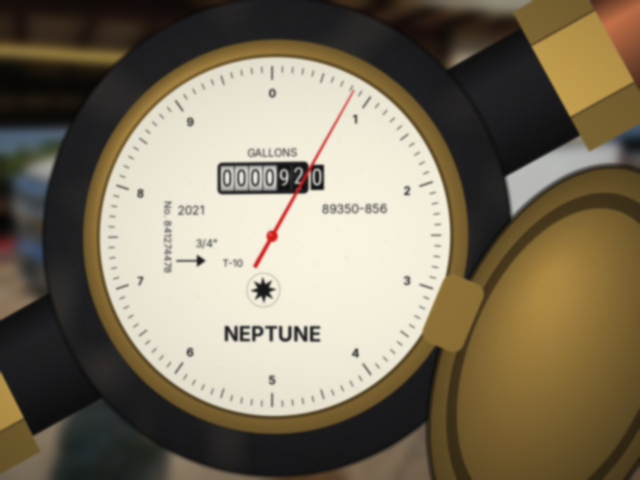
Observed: 920.8; gal
